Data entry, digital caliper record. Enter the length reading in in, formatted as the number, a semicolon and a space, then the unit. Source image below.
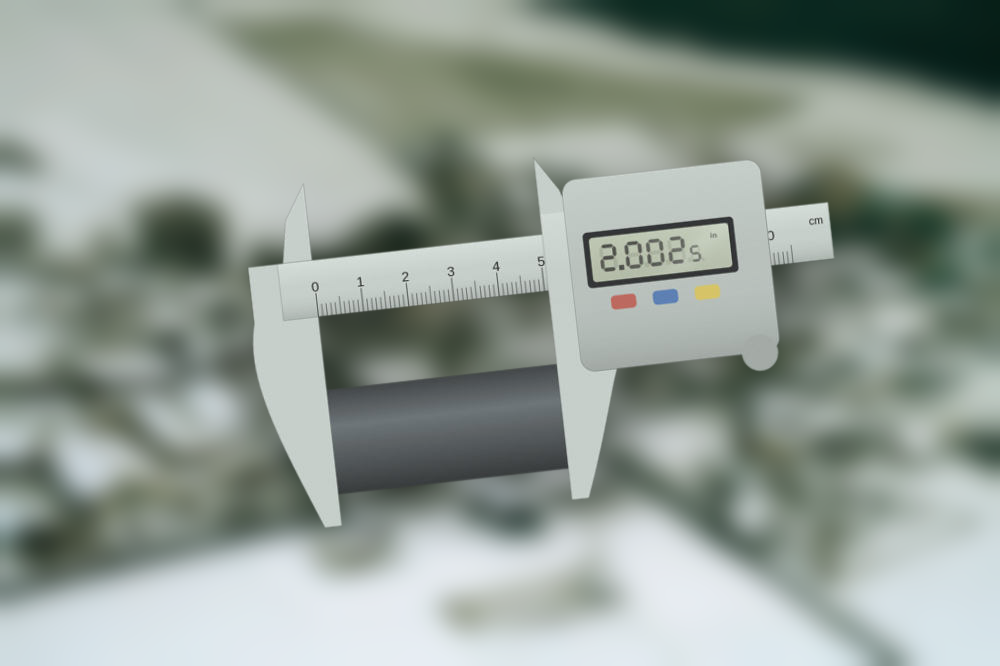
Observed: 2.0025; in
